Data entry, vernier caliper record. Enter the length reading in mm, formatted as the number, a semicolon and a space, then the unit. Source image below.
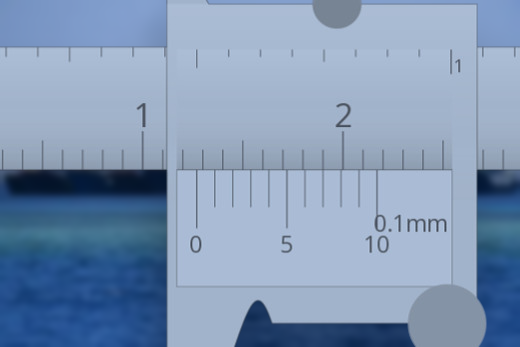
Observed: 12.7; mm
